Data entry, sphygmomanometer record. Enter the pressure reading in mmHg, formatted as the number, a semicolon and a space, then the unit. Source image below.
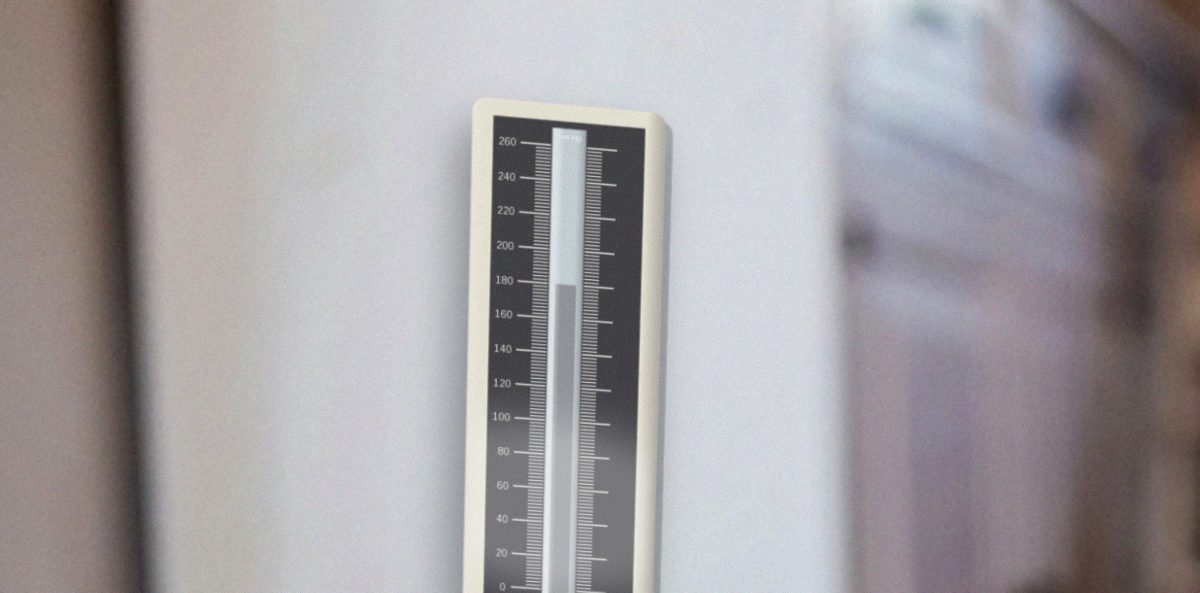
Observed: 180; mmHg
